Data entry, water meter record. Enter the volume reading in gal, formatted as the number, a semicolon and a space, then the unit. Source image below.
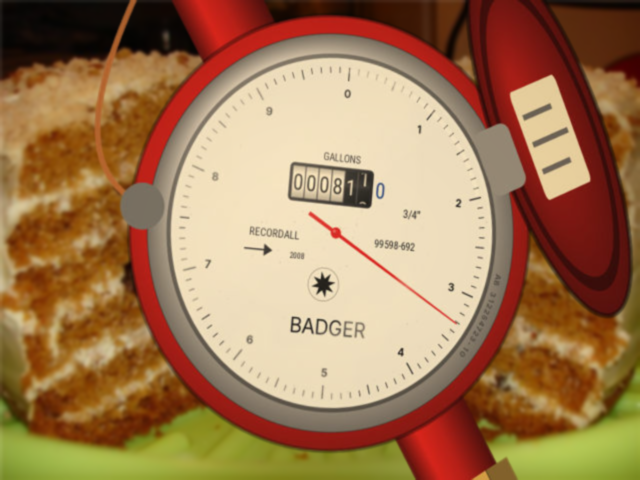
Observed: 8113.3; gal
